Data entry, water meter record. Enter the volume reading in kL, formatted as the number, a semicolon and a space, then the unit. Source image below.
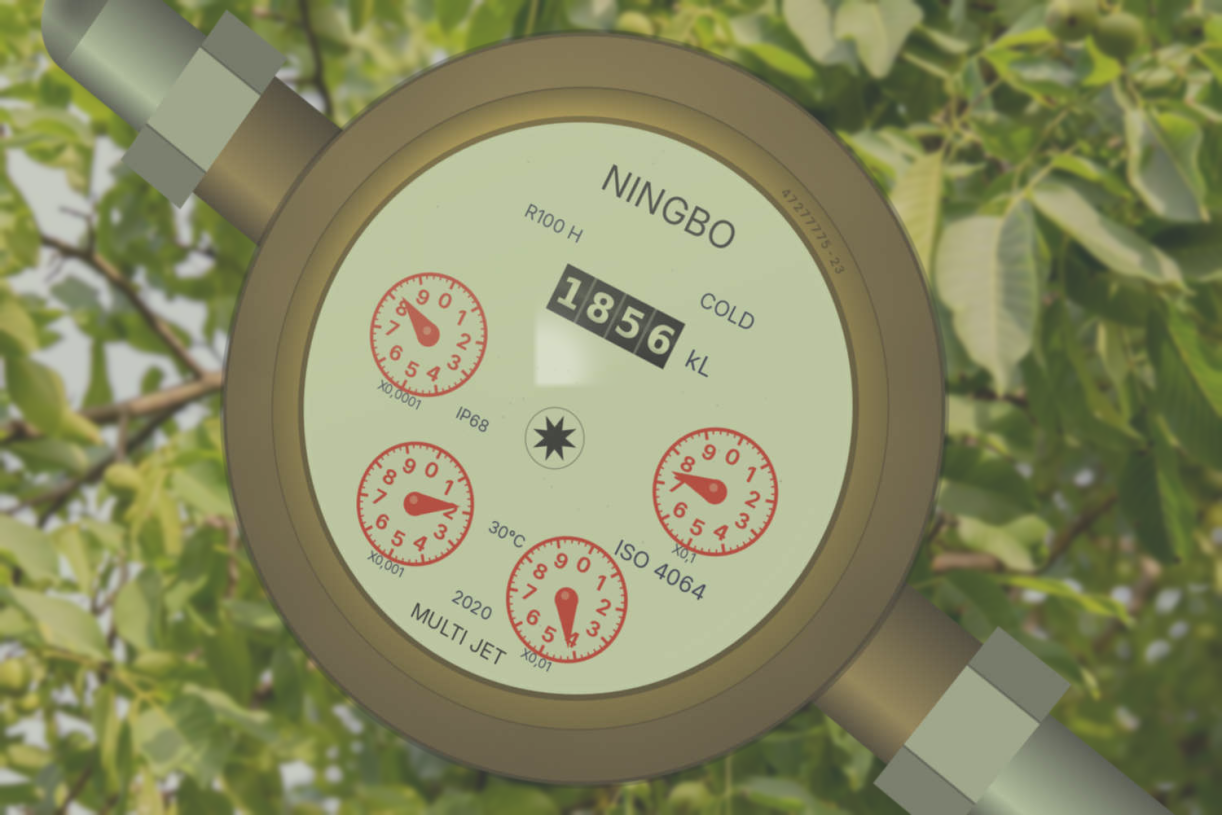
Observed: 1856.7418; kL
